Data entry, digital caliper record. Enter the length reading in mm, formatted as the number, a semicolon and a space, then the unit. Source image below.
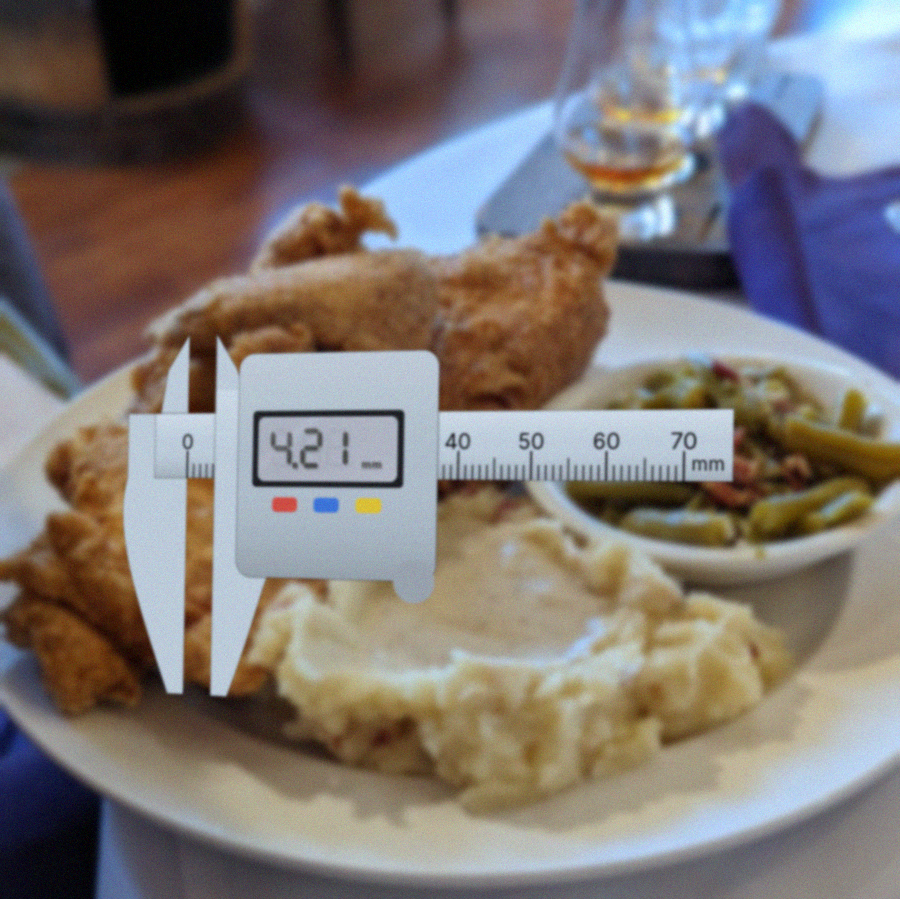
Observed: 4.21; mm
